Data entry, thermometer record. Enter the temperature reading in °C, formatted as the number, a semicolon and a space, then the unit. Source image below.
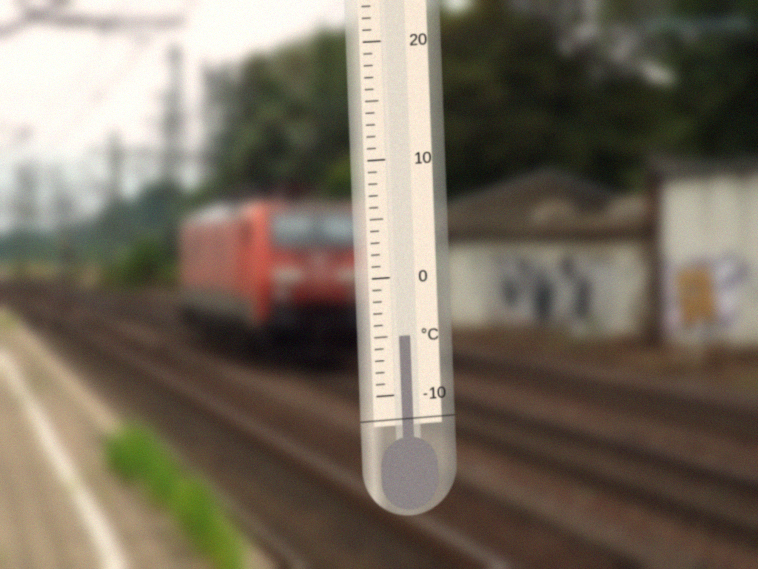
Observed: -5; °C
